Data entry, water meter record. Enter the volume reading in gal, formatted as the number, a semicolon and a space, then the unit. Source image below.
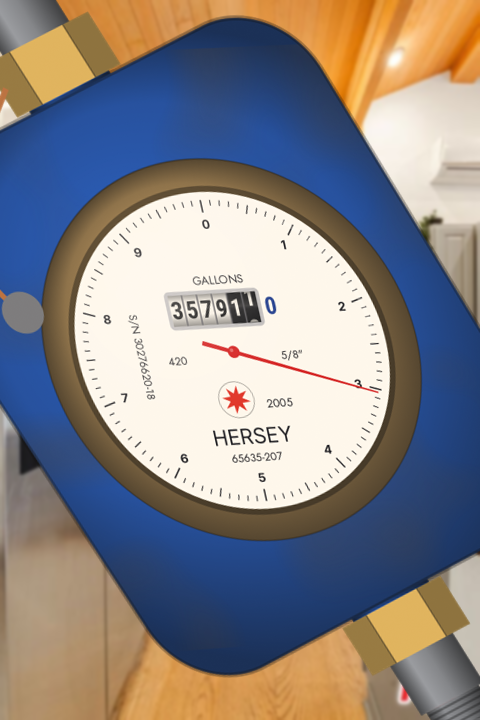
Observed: 3579113.0; gal
